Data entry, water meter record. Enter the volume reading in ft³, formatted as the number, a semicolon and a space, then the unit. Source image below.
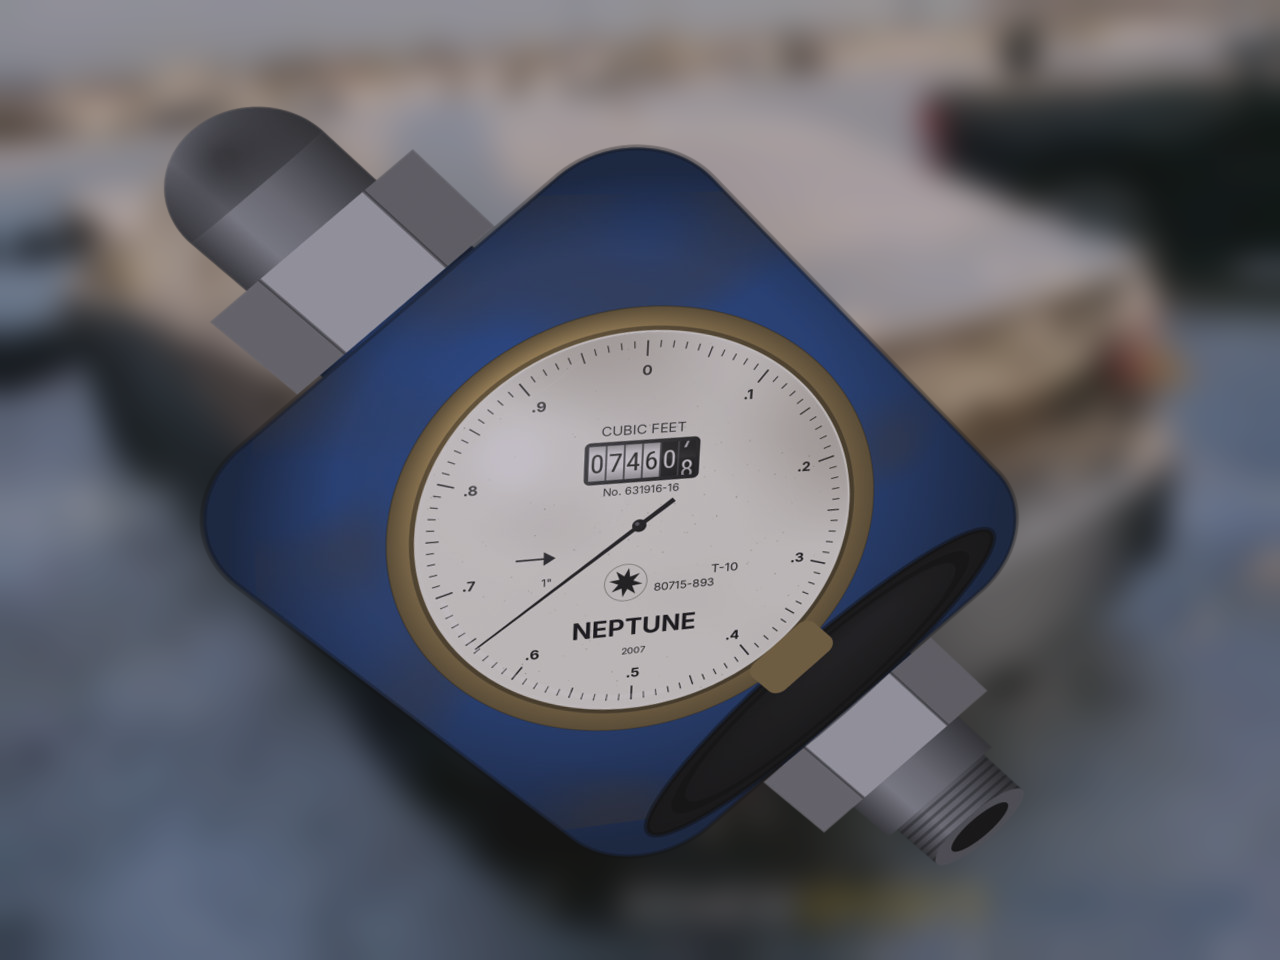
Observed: 74607.64; ft³
